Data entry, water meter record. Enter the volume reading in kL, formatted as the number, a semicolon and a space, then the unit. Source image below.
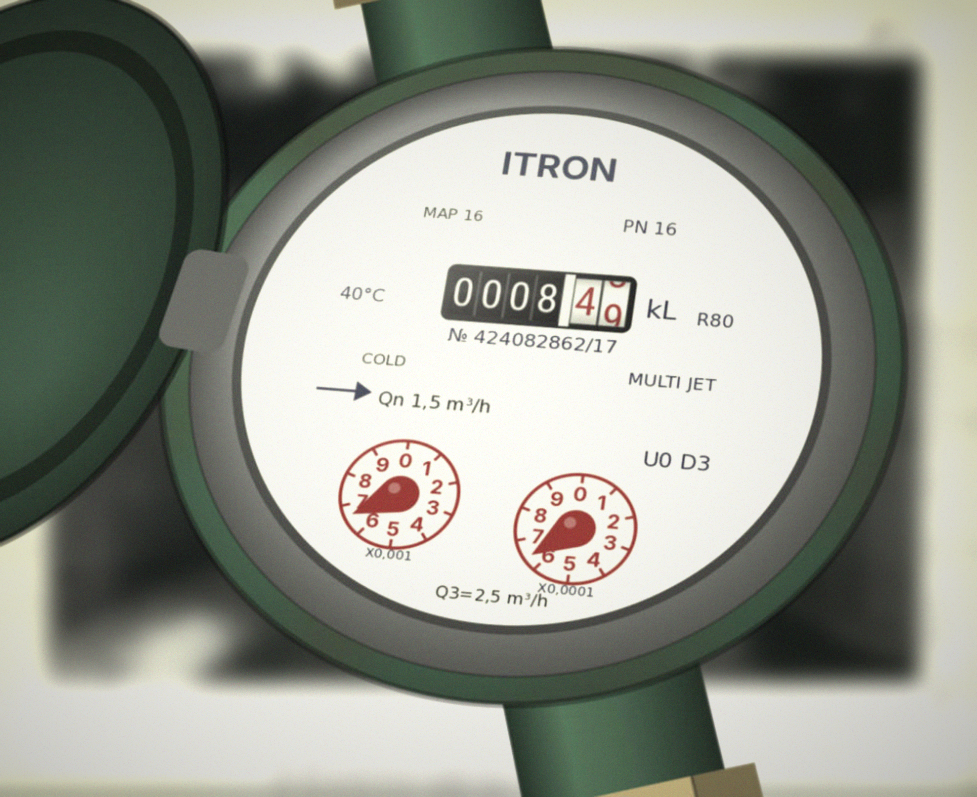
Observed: 8.4866; kL
